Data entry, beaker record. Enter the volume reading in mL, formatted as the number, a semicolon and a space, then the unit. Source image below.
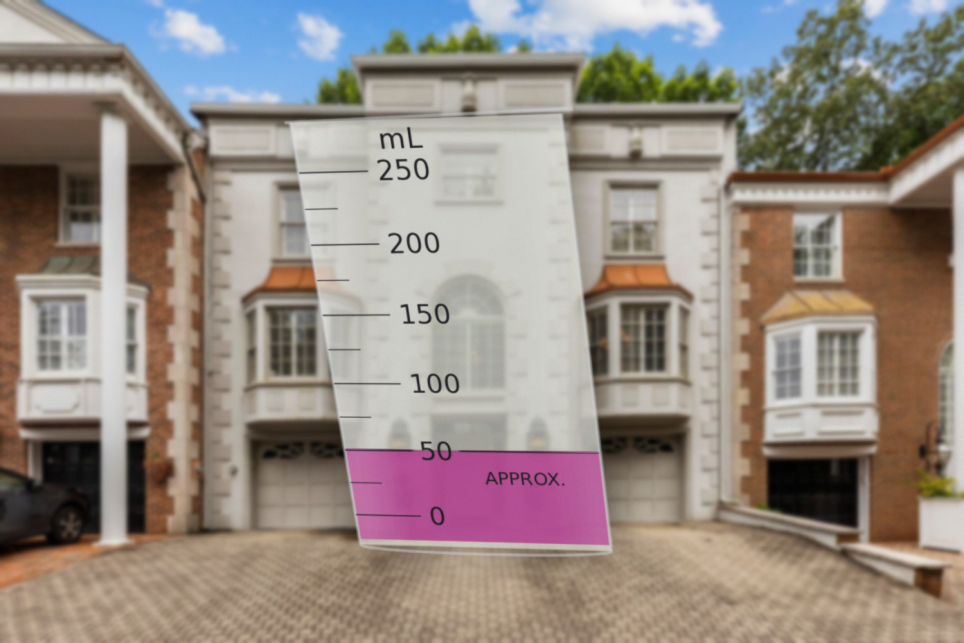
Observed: 50; mL
